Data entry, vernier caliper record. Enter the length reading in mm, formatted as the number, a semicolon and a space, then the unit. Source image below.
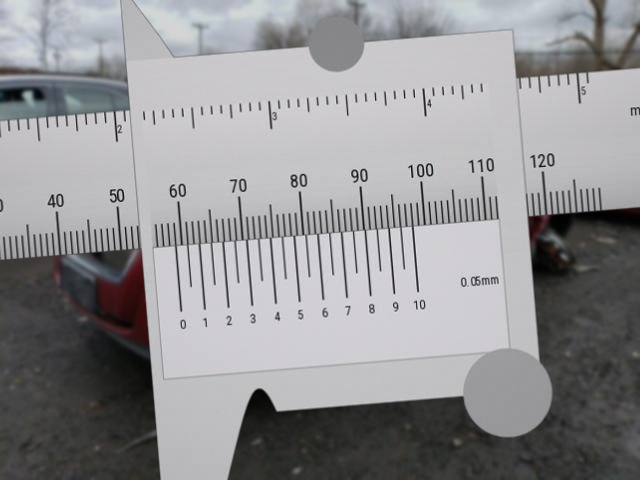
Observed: 59.0; mm
